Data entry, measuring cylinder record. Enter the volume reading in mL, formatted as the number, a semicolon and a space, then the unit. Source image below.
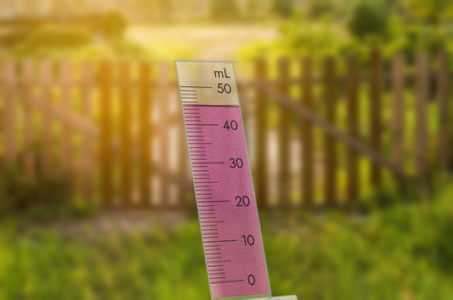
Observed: 45; mL
